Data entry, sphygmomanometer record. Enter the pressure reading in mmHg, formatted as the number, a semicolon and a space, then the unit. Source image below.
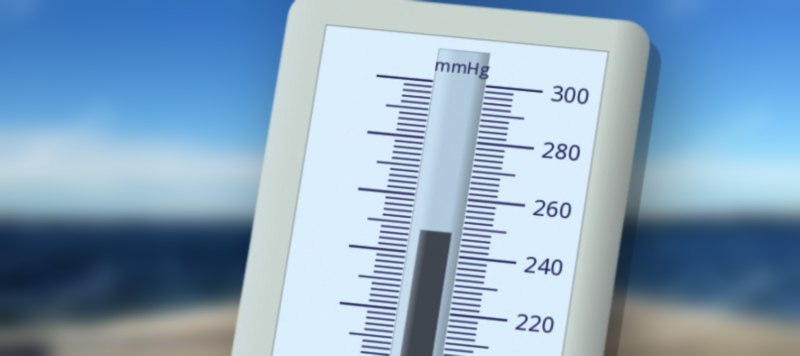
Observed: 248; mmHg
